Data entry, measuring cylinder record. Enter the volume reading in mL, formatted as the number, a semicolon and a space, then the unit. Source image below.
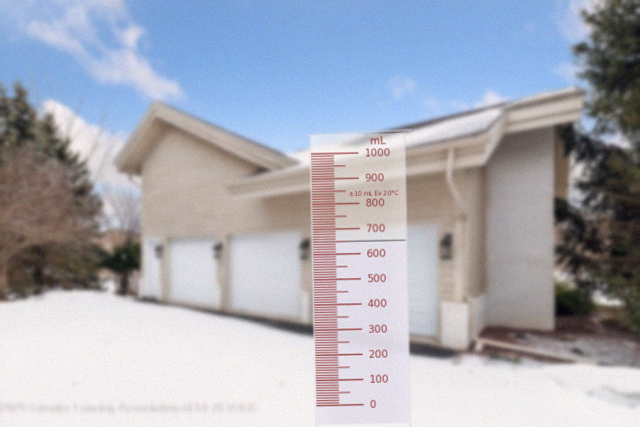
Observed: 650; mL
